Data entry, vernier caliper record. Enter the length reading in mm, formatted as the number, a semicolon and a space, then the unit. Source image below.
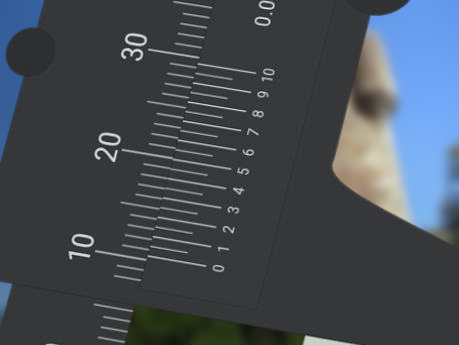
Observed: 10.4; mm
